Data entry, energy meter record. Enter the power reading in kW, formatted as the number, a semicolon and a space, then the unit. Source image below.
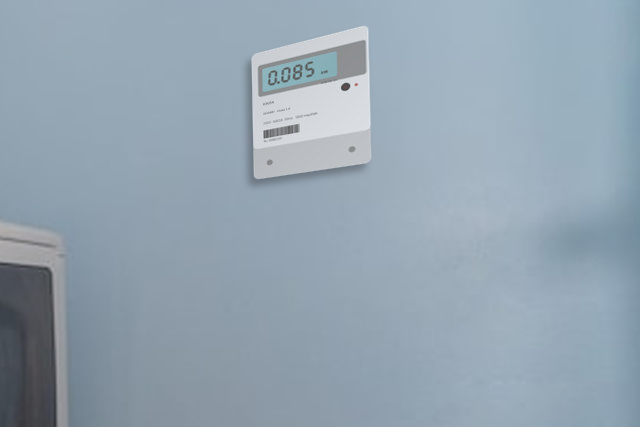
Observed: 0.085; kW
